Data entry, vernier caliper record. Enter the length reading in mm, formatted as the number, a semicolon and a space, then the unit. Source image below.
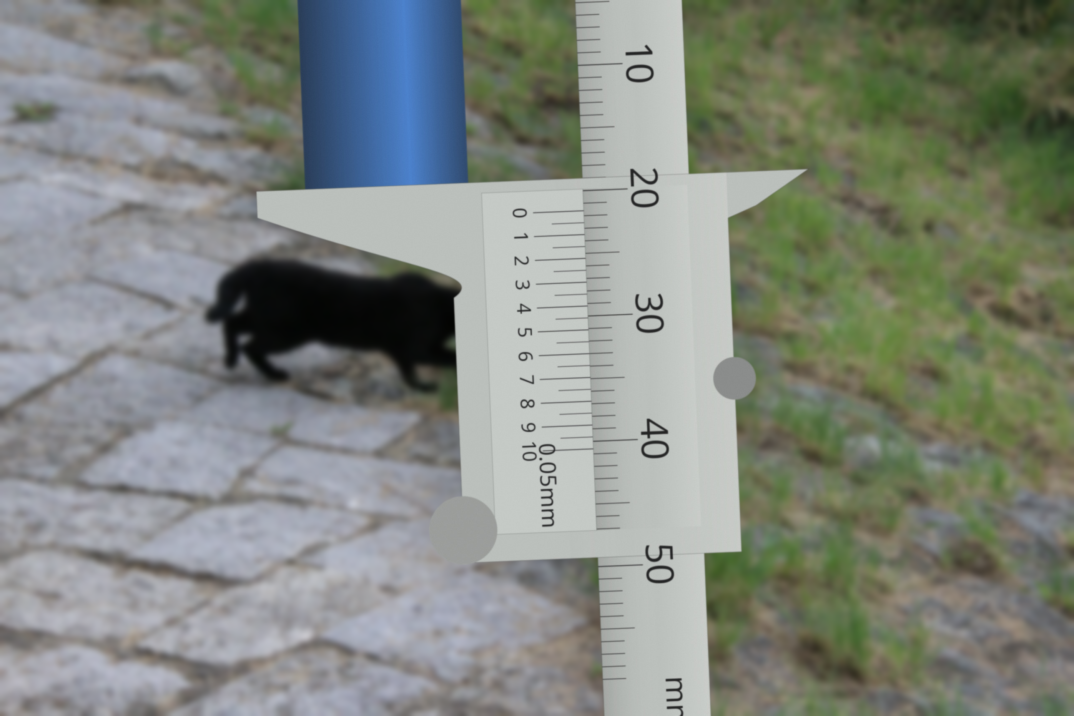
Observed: 21.6; mm
